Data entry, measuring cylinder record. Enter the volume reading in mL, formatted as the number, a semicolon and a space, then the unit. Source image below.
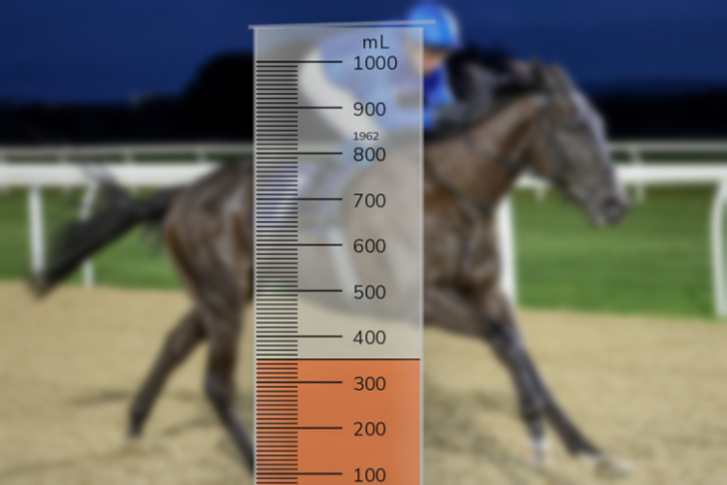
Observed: 350; mL
